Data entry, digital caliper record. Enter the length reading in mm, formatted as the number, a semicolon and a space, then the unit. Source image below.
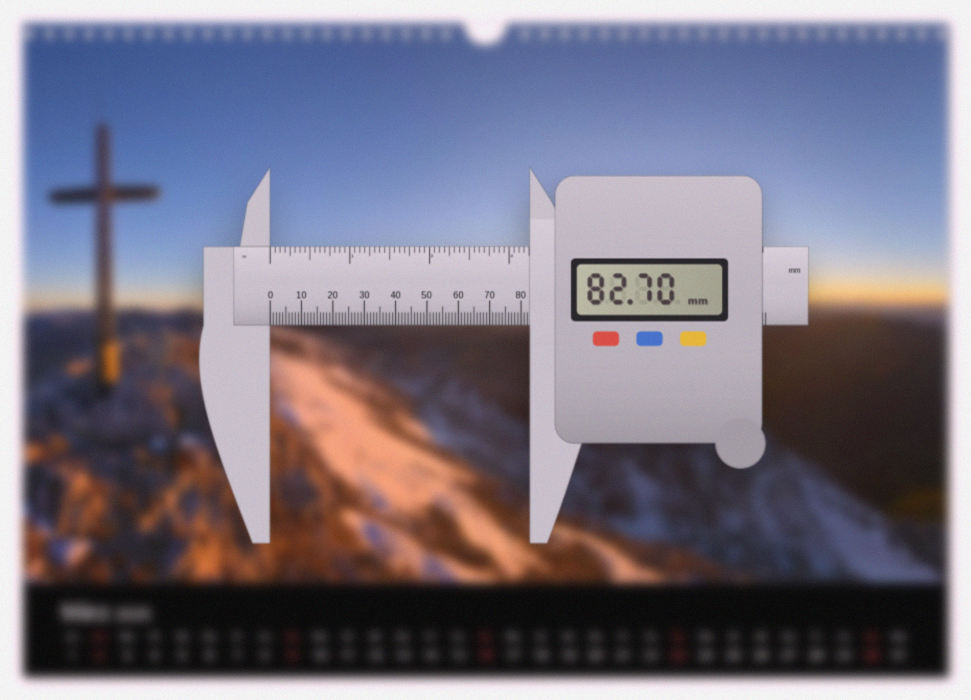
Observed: 82.70; mm
